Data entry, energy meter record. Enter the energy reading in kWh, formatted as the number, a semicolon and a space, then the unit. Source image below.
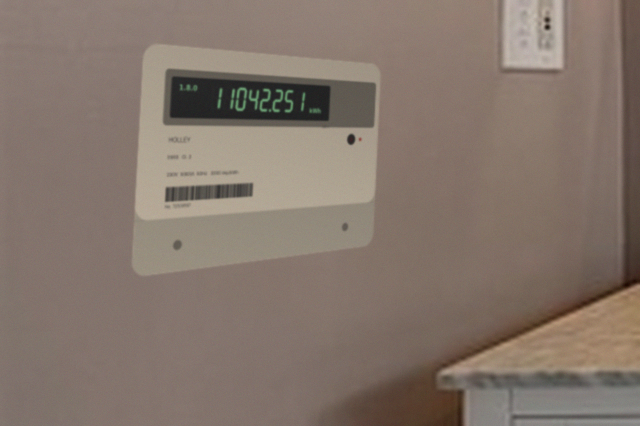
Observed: 11042.251; kWh
